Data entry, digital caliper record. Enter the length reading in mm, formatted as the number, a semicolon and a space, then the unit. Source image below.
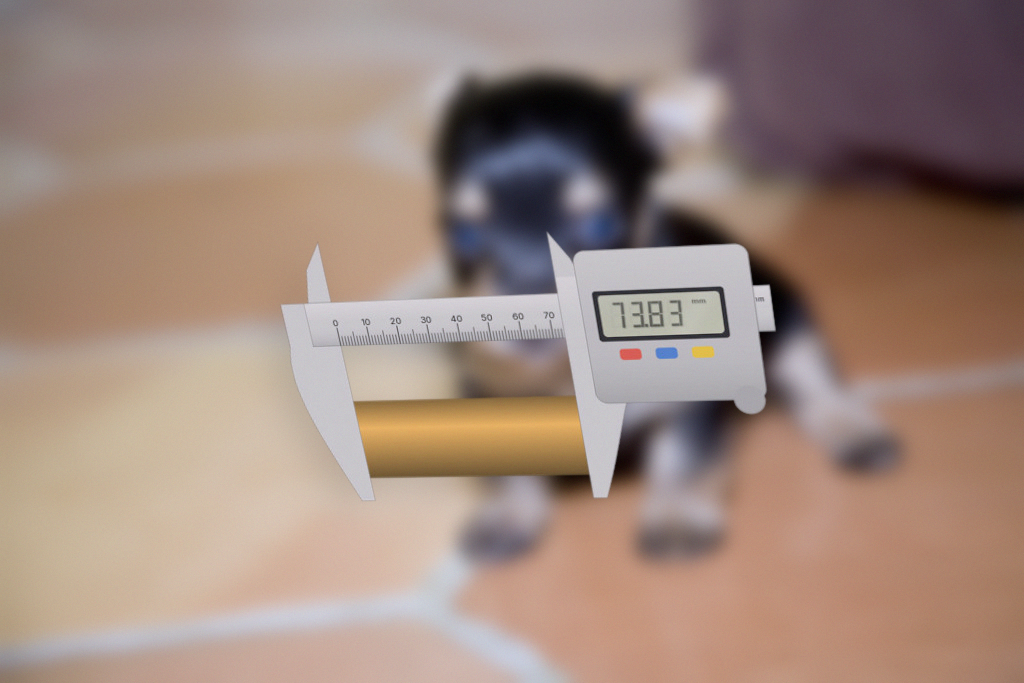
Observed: 73.83; mm
